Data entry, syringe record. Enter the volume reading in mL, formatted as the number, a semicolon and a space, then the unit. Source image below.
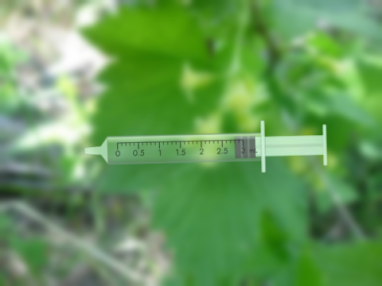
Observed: 2.8; mL
